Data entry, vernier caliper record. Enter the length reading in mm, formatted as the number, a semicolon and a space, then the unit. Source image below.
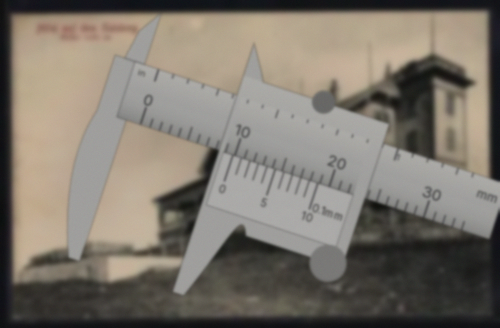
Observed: 9.8; mm
